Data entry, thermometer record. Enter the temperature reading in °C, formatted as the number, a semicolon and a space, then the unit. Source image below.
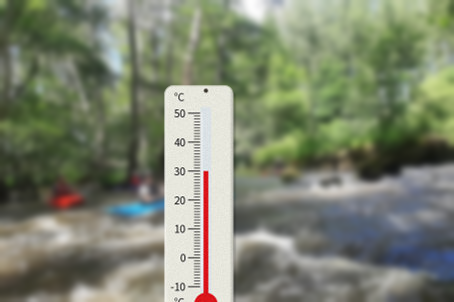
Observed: 30; °C
